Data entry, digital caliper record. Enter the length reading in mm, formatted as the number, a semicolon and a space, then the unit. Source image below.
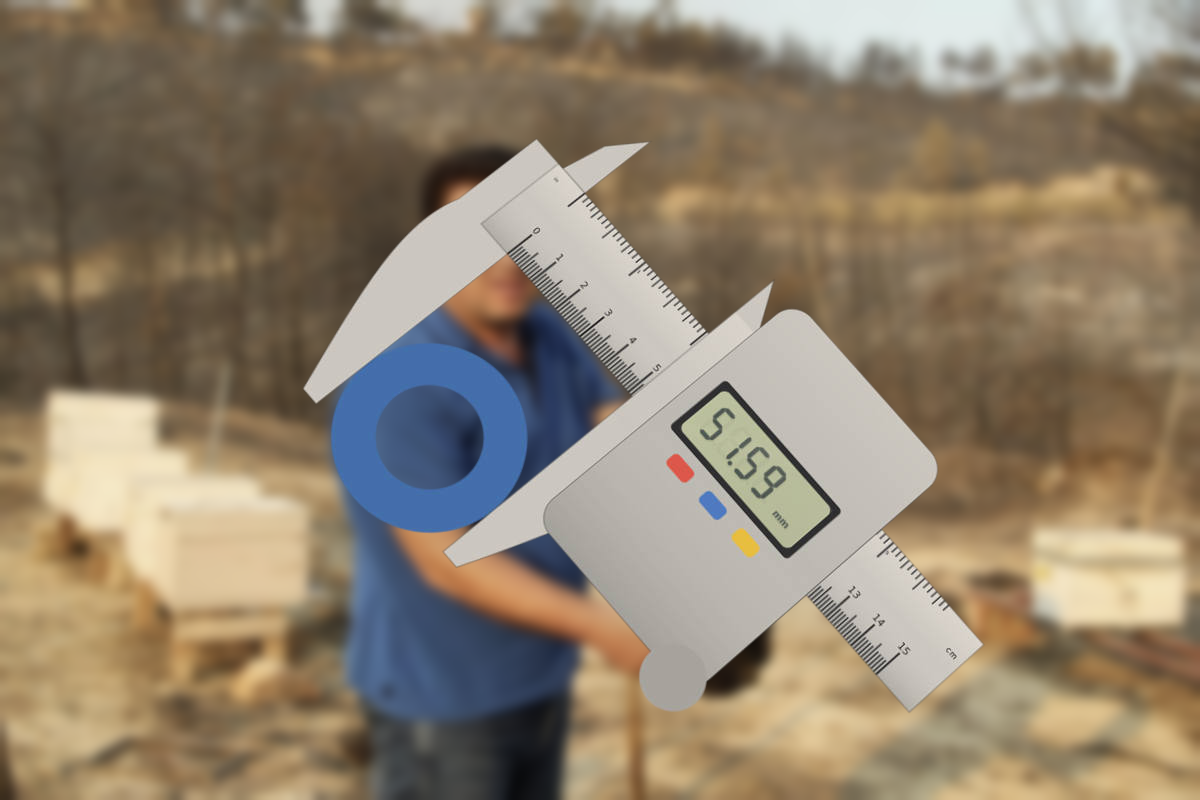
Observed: 51.59; mm
